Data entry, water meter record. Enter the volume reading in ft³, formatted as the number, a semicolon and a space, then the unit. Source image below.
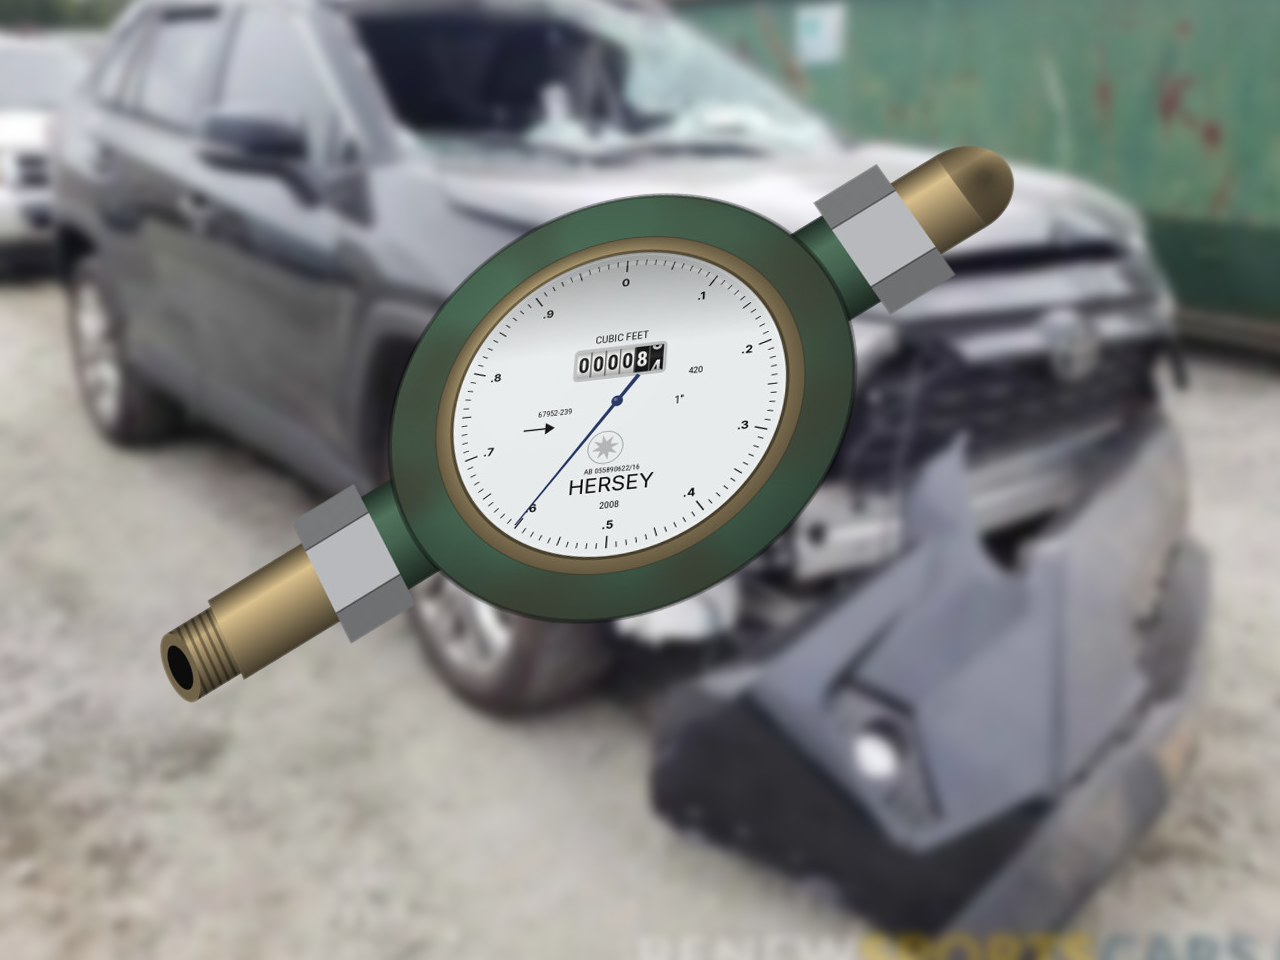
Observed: 83.60; ft³
